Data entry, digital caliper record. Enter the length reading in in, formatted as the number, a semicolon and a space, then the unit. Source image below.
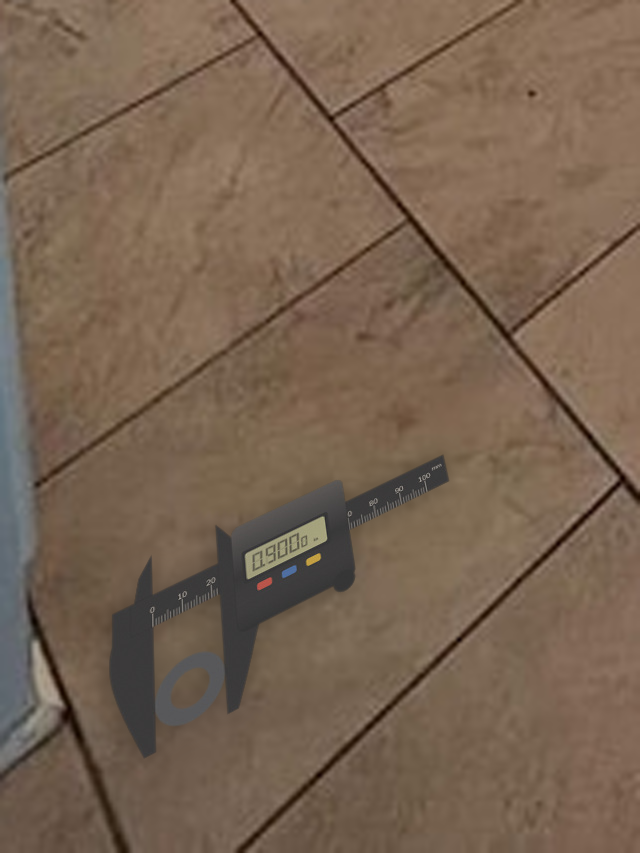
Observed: 0.9000; in
